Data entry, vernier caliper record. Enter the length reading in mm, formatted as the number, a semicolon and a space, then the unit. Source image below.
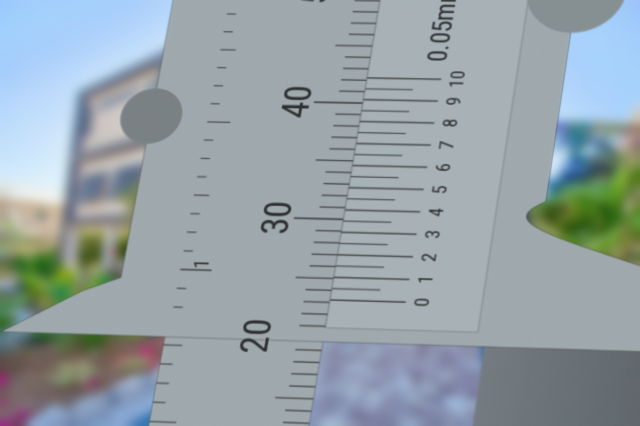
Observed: 23.2; mm
